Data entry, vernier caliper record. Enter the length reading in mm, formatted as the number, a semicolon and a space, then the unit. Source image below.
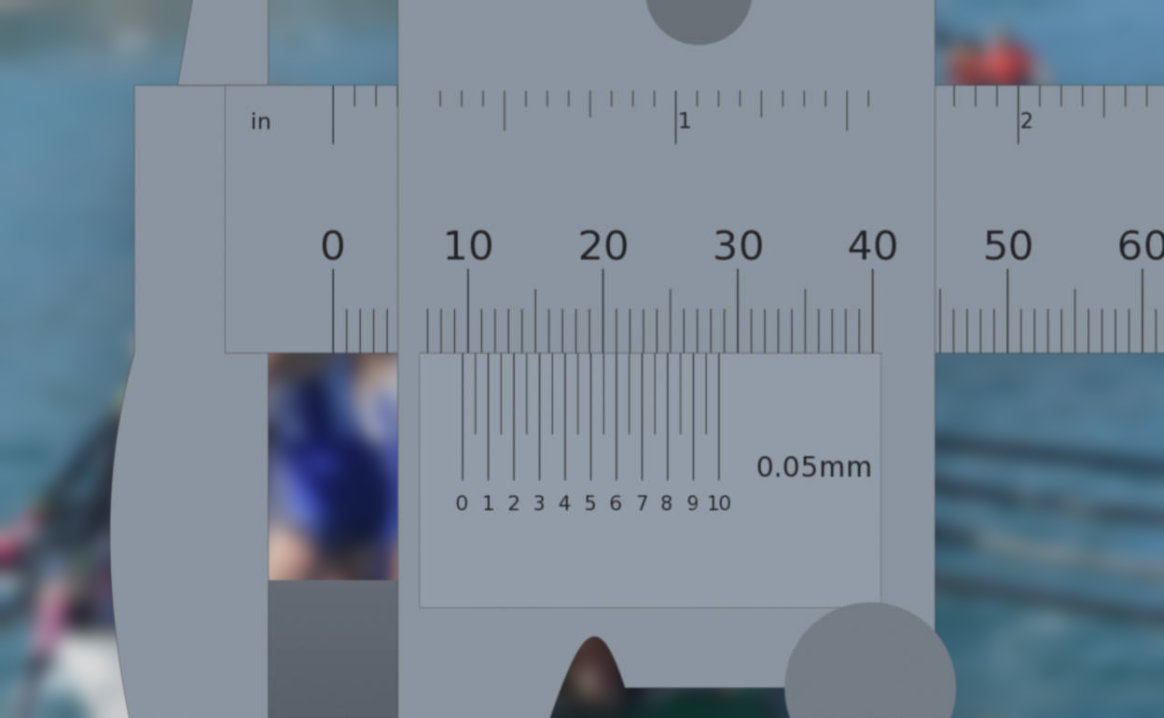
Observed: 9.6; mm
